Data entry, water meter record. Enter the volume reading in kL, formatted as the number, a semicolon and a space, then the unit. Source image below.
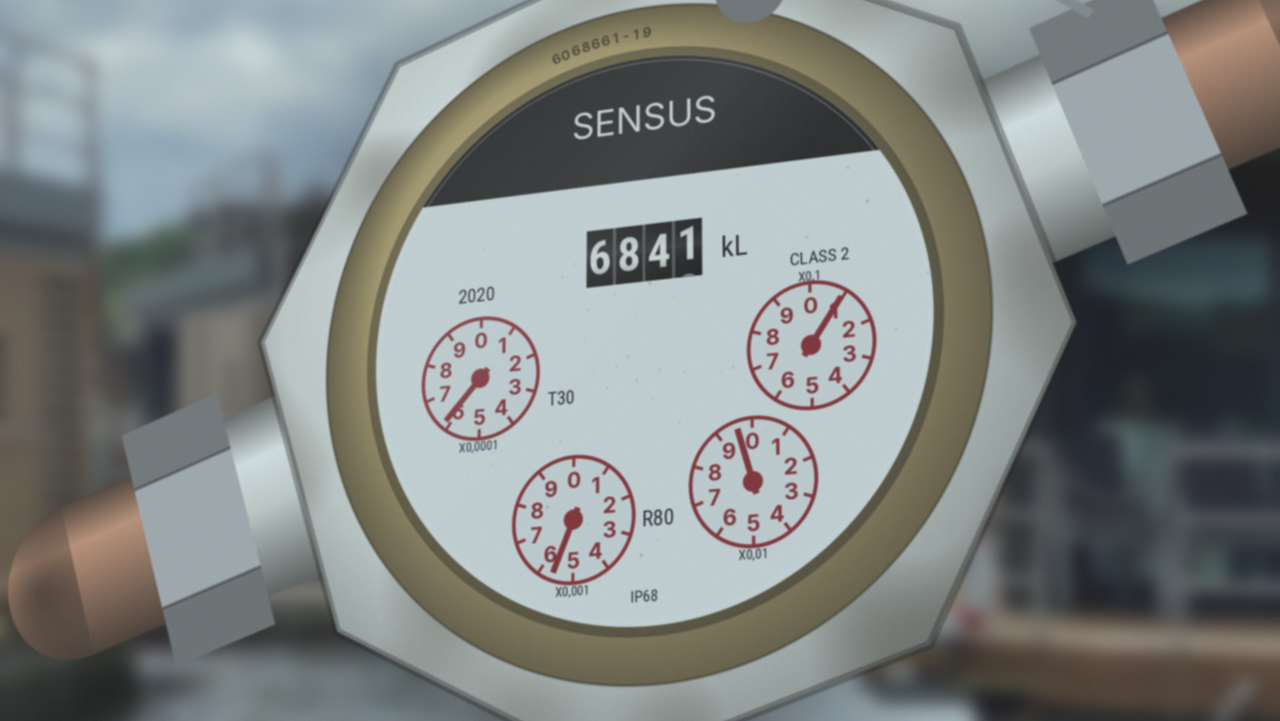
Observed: 6841.0956; kL
